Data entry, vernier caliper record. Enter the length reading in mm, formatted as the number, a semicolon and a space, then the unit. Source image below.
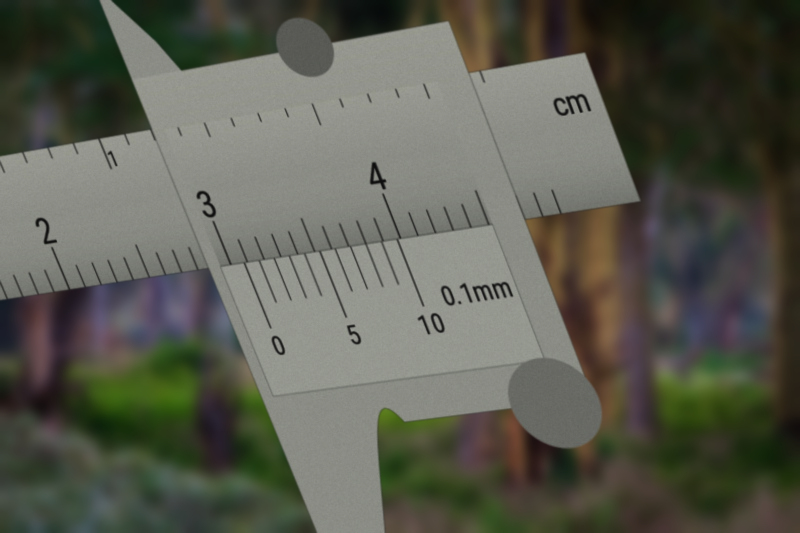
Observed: 30.8; mm
